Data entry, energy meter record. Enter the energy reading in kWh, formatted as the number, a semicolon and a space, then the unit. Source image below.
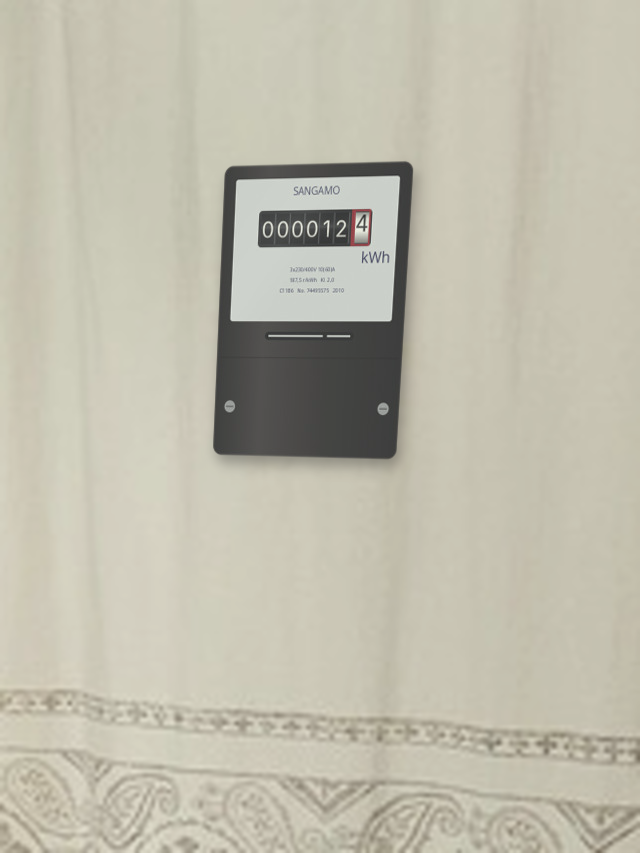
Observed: 12.4; kWh
